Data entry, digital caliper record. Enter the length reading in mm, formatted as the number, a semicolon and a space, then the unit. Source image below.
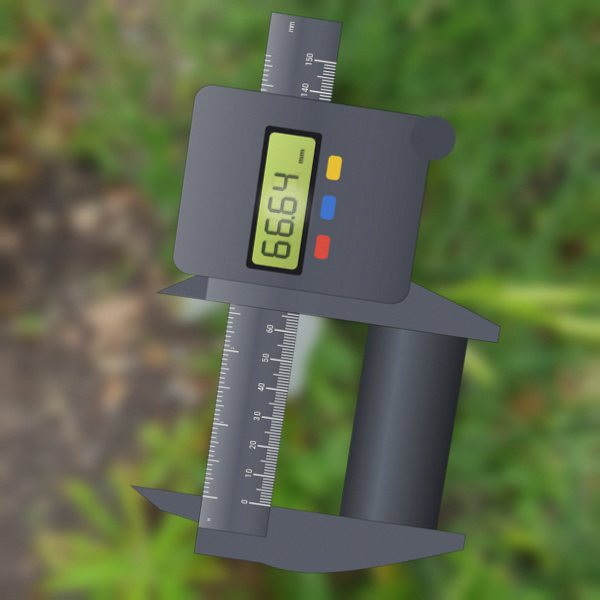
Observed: 66.64; mm
